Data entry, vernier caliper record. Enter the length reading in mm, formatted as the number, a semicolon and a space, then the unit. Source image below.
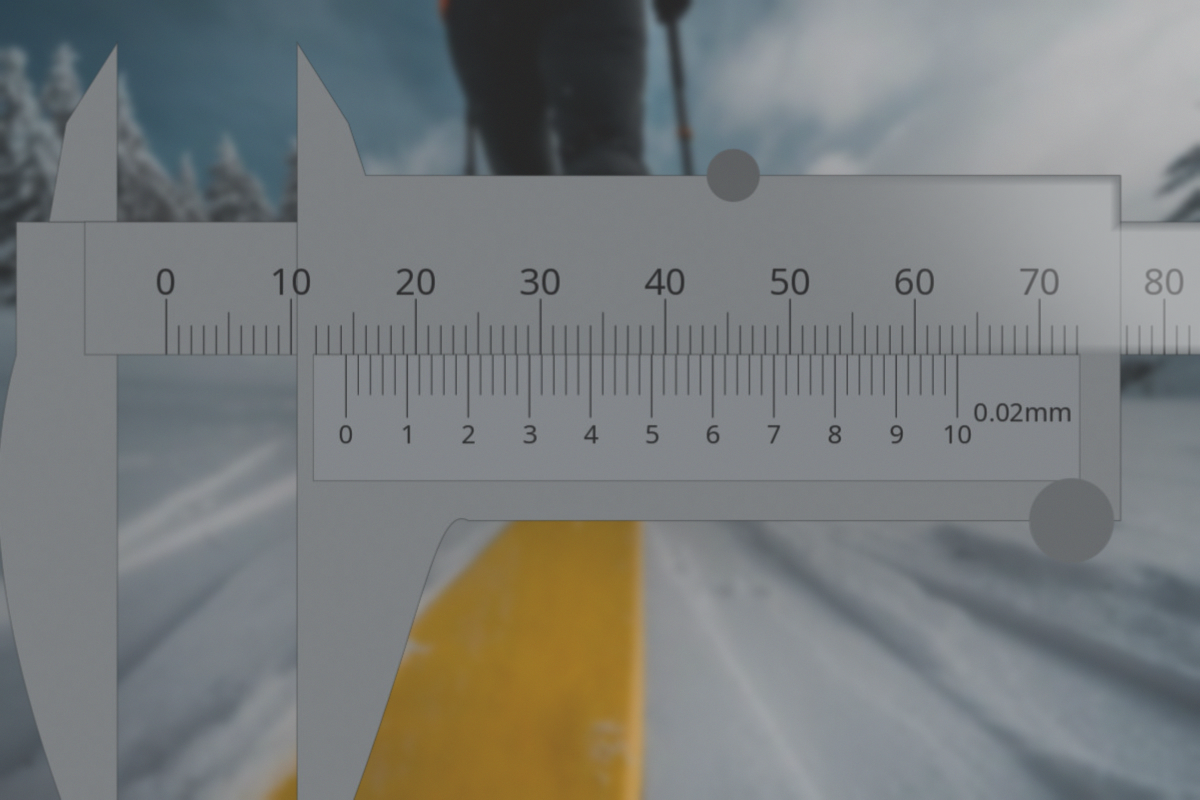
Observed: 14.4; mm
